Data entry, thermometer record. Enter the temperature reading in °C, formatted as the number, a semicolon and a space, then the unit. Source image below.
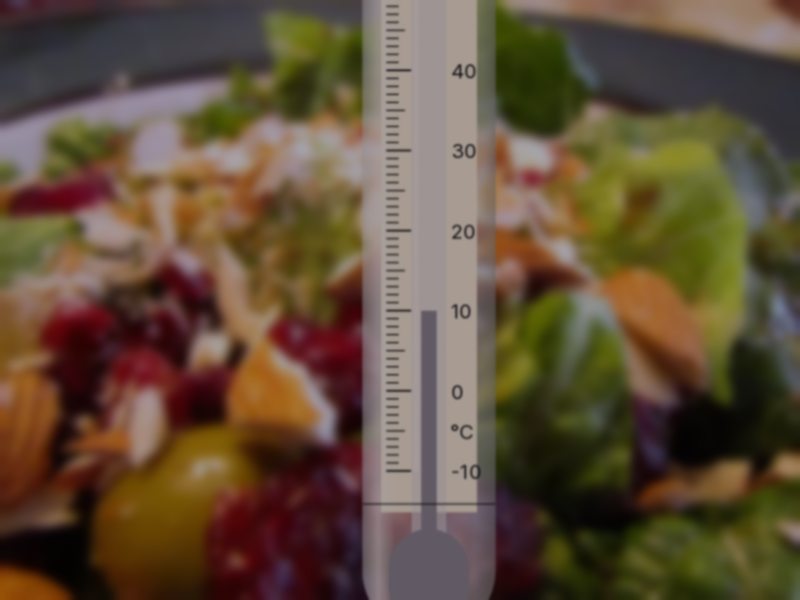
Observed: 10; °C
